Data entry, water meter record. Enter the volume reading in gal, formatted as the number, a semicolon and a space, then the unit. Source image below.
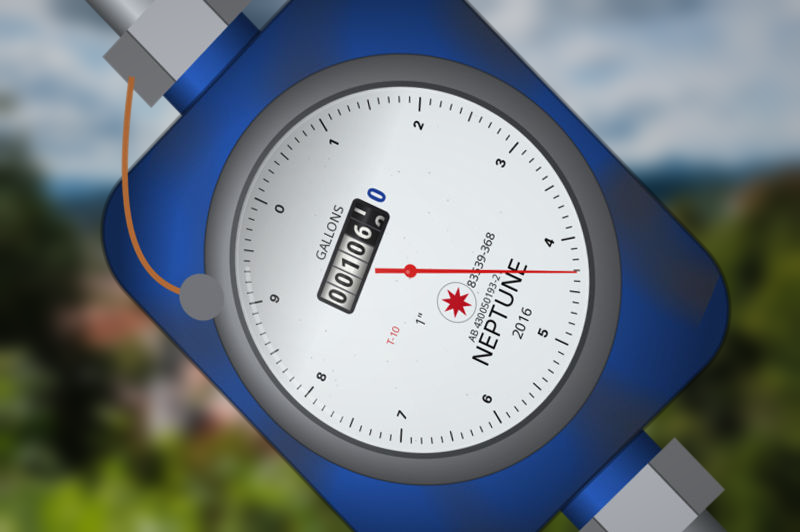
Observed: 10614.3; gal
